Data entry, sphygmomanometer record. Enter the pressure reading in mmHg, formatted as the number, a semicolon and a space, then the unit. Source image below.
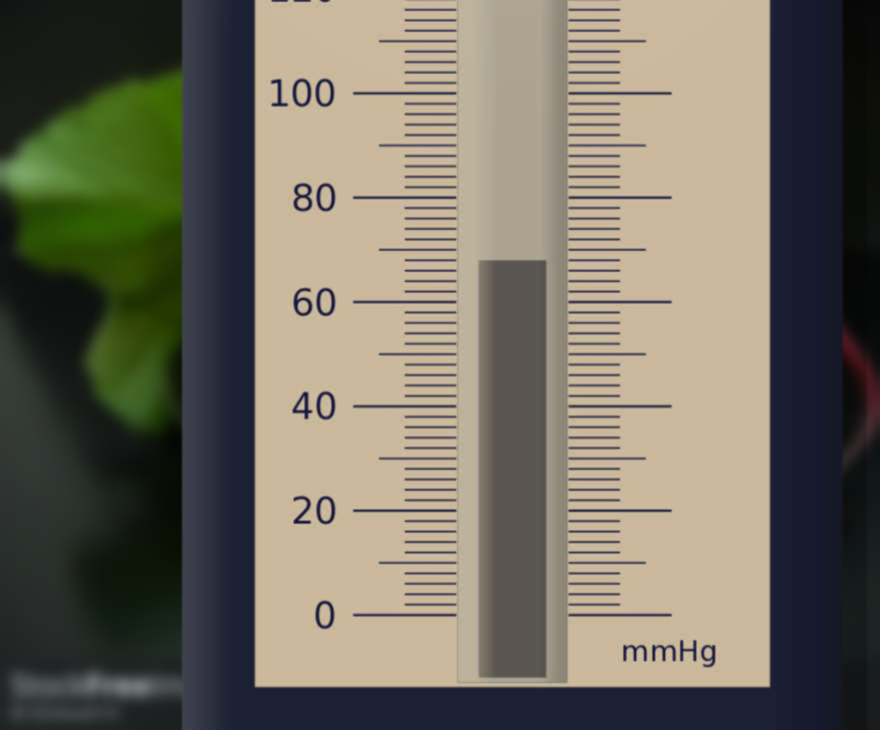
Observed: 68; mmHg
